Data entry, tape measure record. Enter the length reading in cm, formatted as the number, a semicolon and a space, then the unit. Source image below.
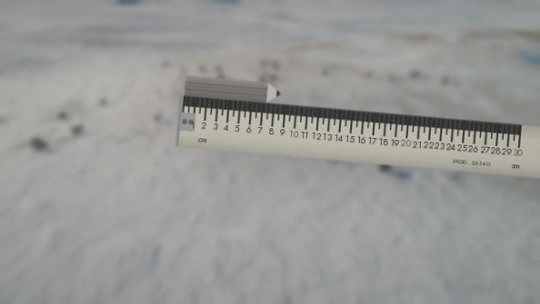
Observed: 8.5; cm
